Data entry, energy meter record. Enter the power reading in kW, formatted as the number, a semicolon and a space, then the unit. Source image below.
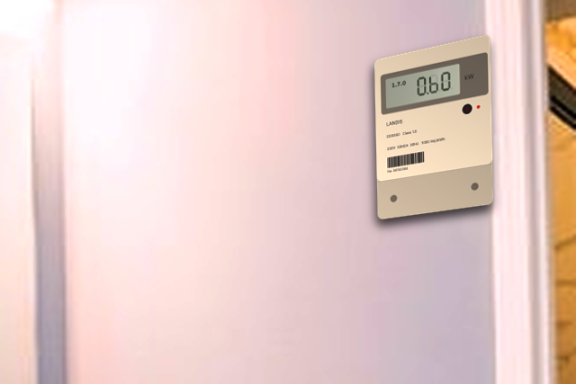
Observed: 0.60; kW
